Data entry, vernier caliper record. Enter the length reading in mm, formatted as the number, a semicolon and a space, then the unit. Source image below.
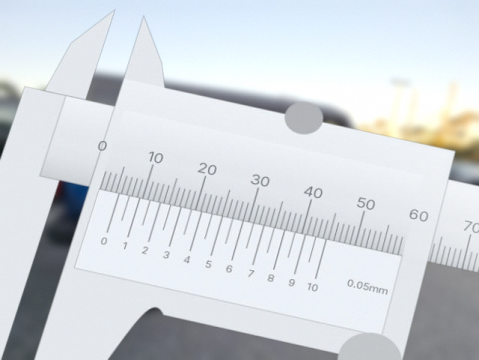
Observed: 5.6; mm
